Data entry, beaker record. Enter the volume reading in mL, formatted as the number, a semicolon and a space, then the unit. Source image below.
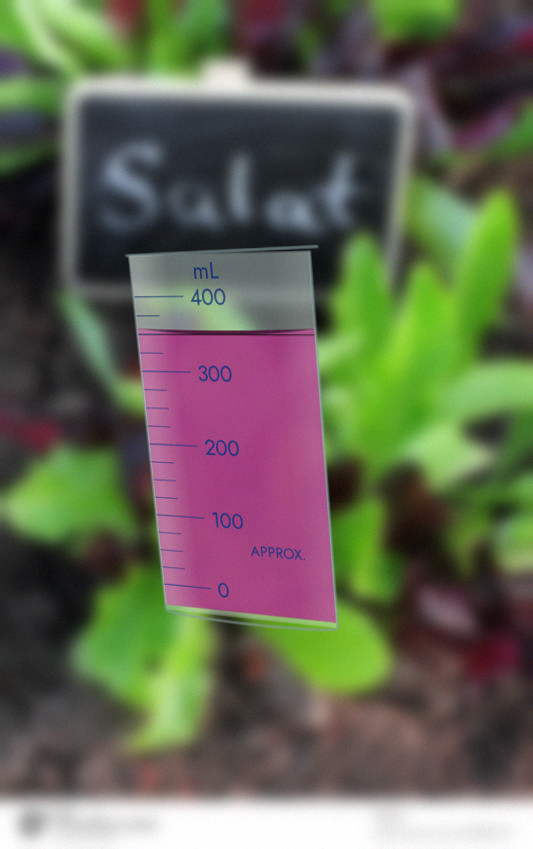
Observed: 350; mL
